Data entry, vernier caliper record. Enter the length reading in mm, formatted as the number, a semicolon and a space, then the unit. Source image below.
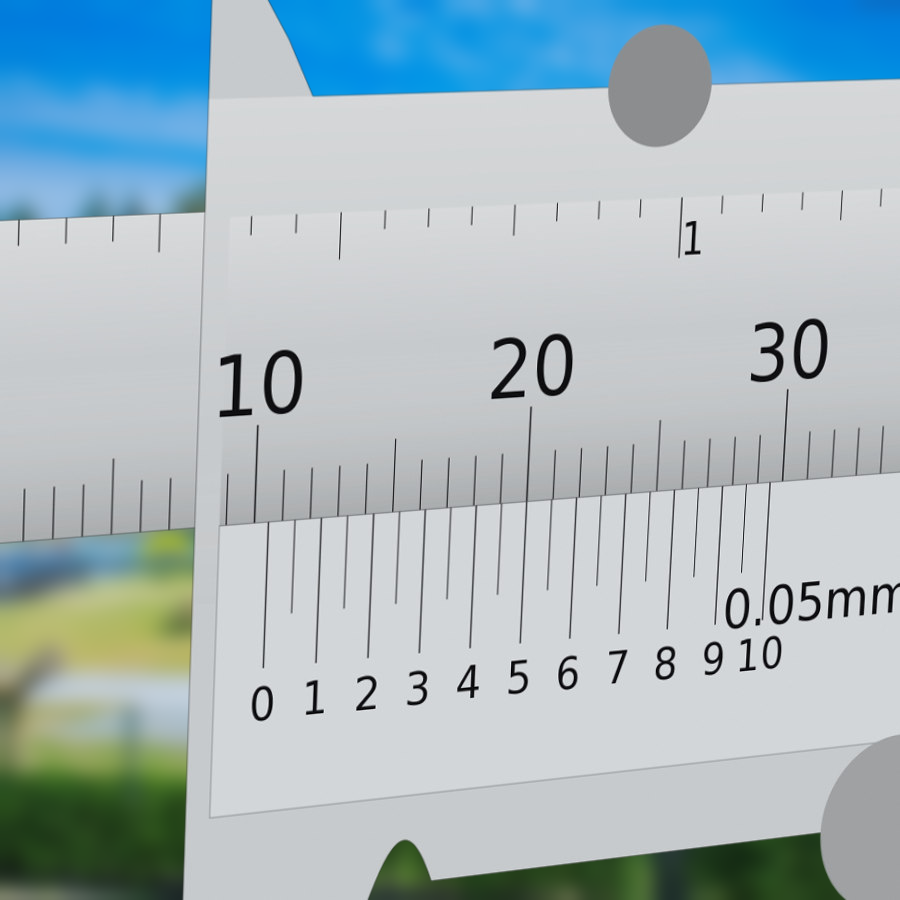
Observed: 10.50; mm
